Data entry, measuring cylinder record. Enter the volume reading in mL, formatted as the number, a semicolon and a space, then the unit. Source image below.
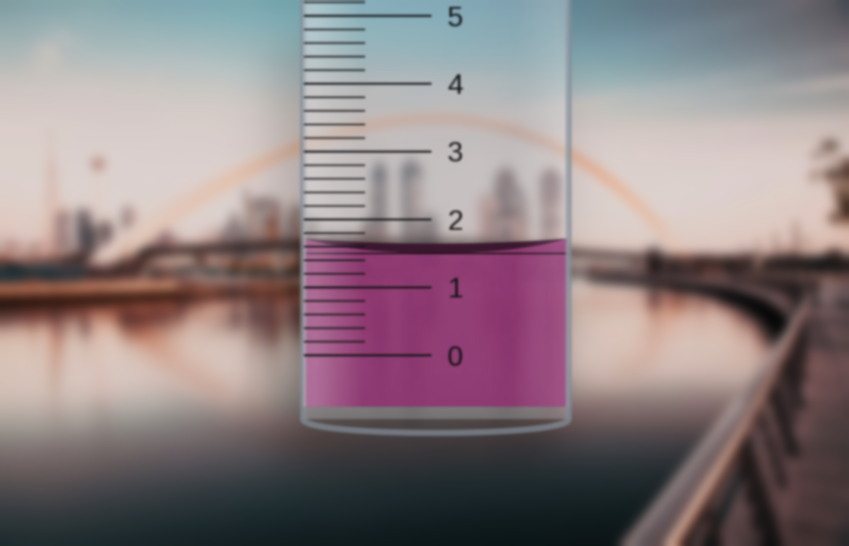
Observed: 1.5; mL
